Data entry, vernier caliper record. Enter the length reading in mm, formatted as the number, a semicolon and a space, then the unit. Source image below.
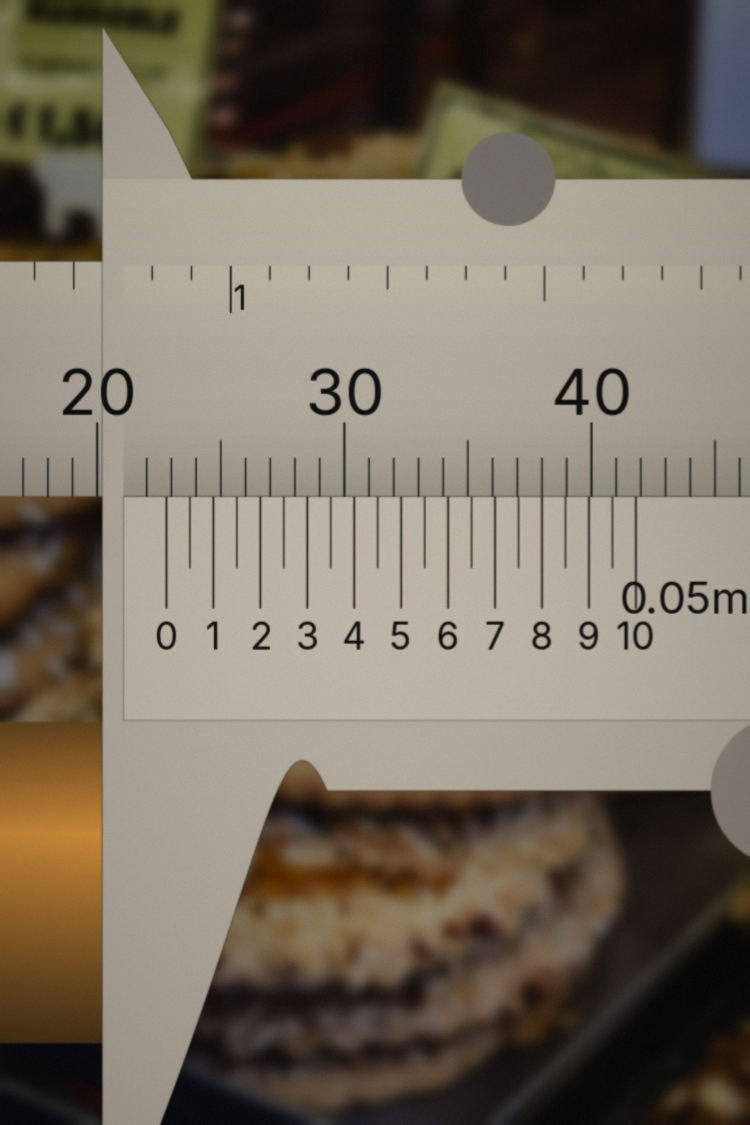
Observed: 22.8; mm
